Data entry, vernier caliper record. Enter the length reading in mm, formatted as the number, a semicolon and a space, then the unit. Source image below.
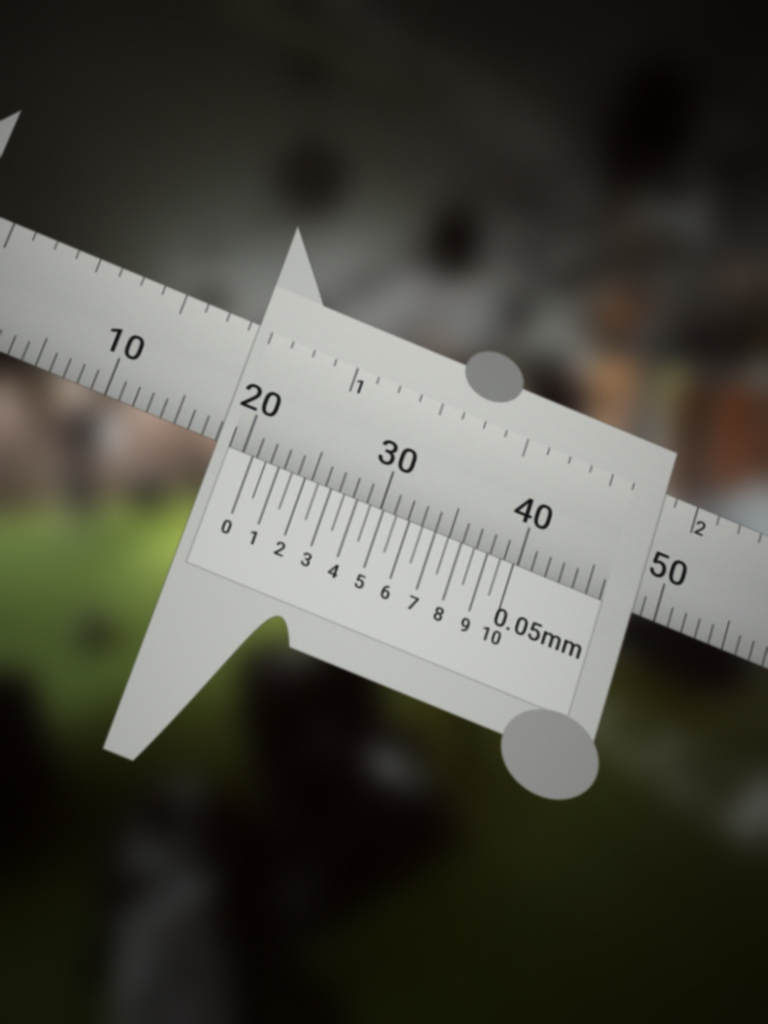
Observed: 20.7; mm
